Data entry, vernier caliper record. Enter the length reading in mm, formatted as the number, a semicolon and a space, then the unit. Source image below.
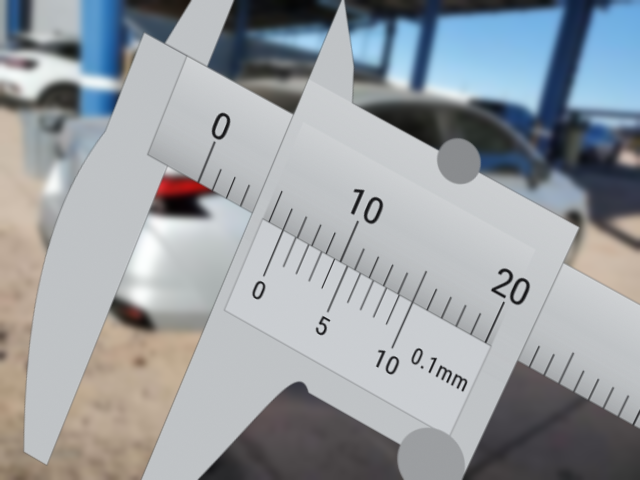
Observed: 6.0; mm
